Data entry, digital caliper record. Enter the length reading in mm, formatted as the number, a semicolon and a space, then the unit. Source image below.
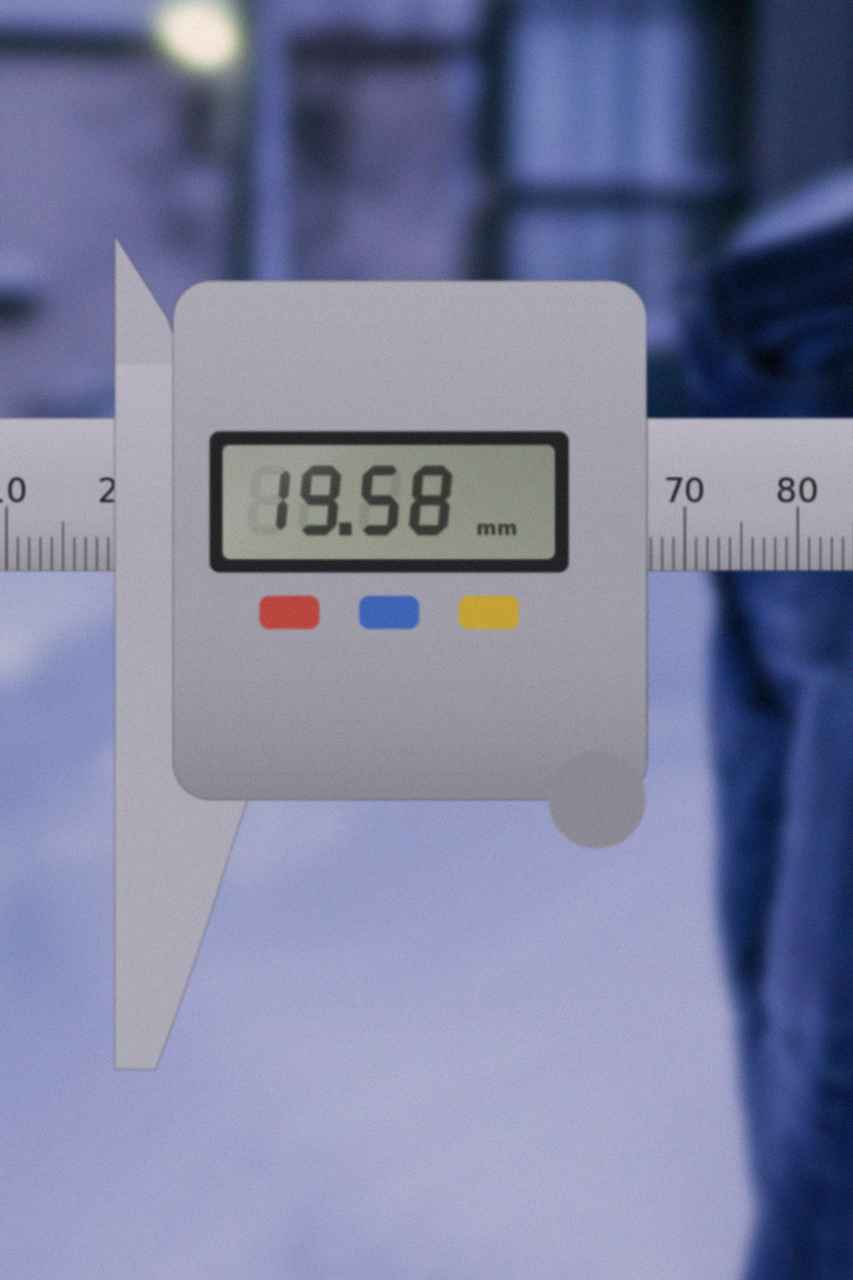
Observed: 19.58; mm
